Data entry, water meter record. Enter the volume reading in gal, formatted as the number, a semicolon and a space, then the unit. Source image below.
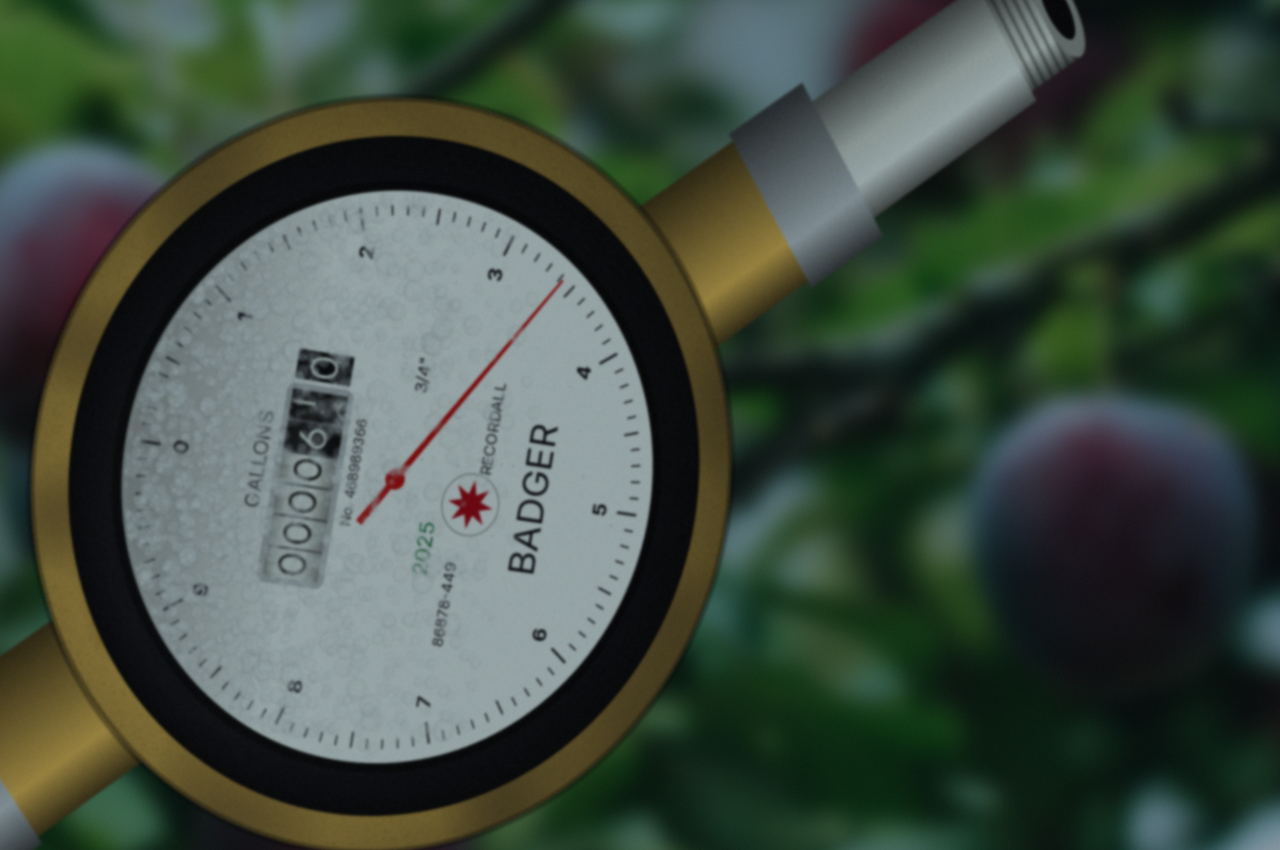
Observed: 613.4; gal
